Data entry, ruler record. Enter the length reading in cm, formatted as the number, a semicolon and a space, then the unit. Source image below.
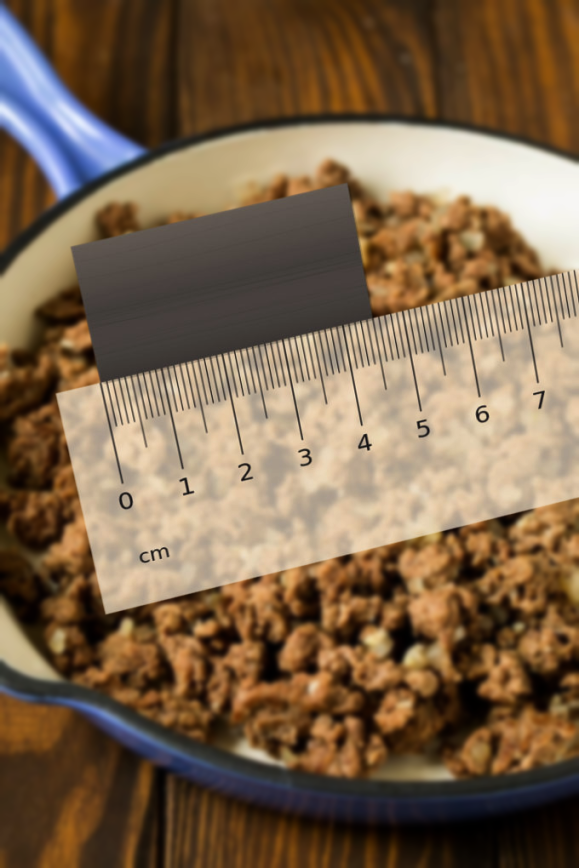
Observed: 4.5; cm
